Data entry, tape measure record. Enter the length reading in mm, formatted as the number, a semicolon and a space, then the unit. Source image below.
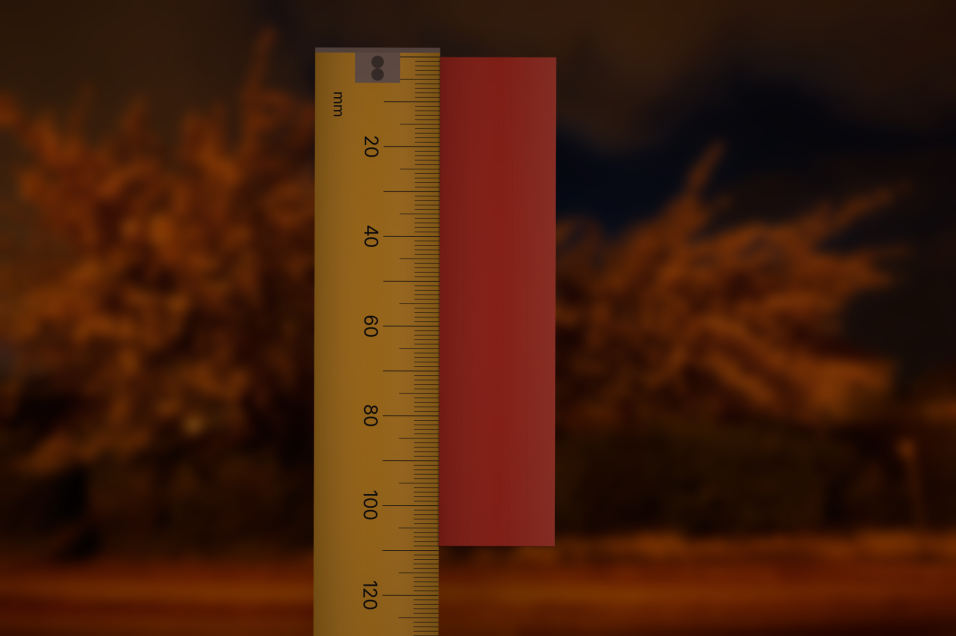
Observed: 109; mm
